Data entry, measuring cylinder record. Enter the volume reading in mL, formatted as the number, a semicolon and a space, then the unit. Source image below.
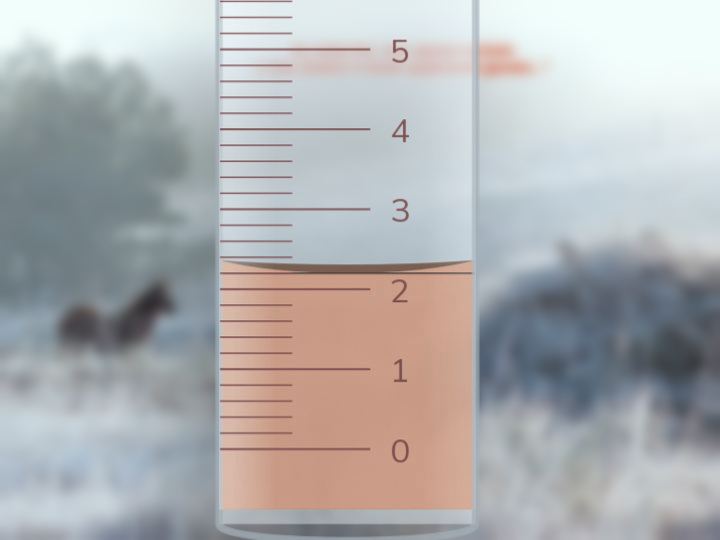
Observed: 2.2; mL
